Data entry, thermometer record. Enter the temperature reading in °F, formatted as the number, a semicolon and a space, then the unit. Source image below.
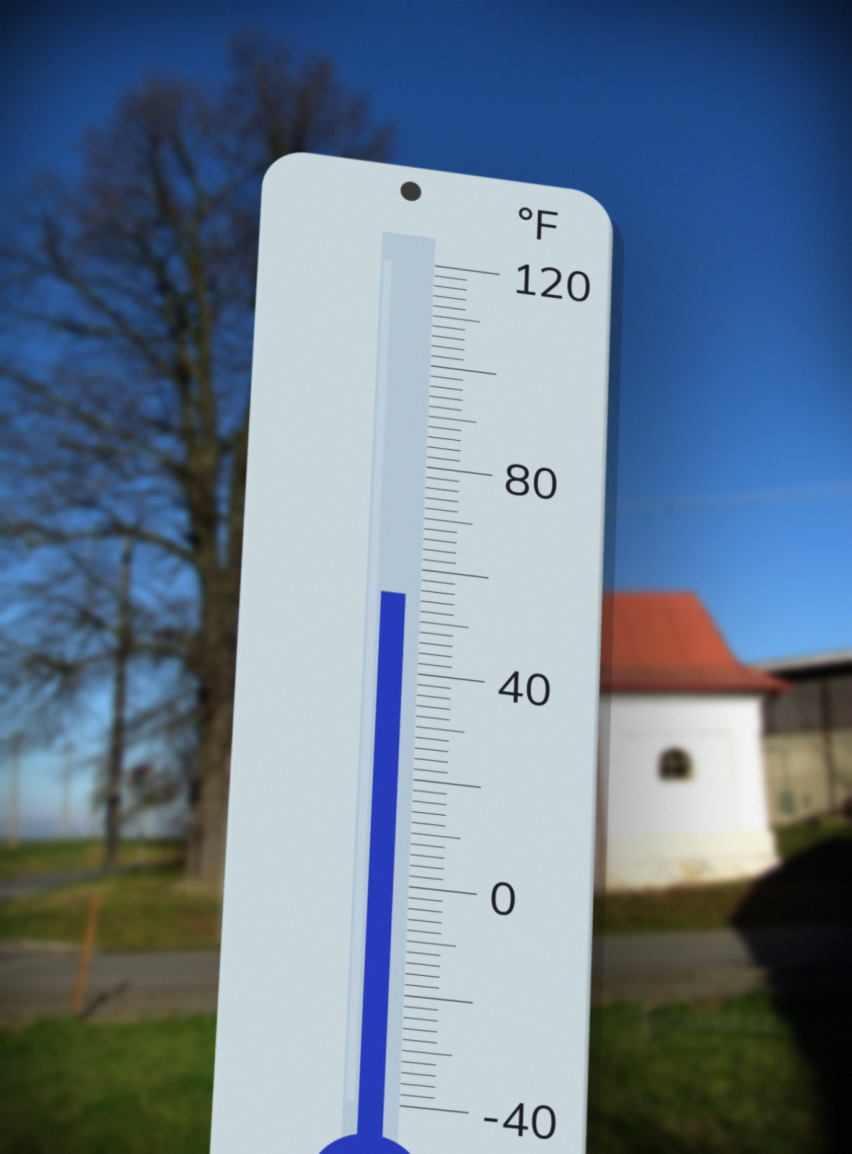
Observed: 55; °F
